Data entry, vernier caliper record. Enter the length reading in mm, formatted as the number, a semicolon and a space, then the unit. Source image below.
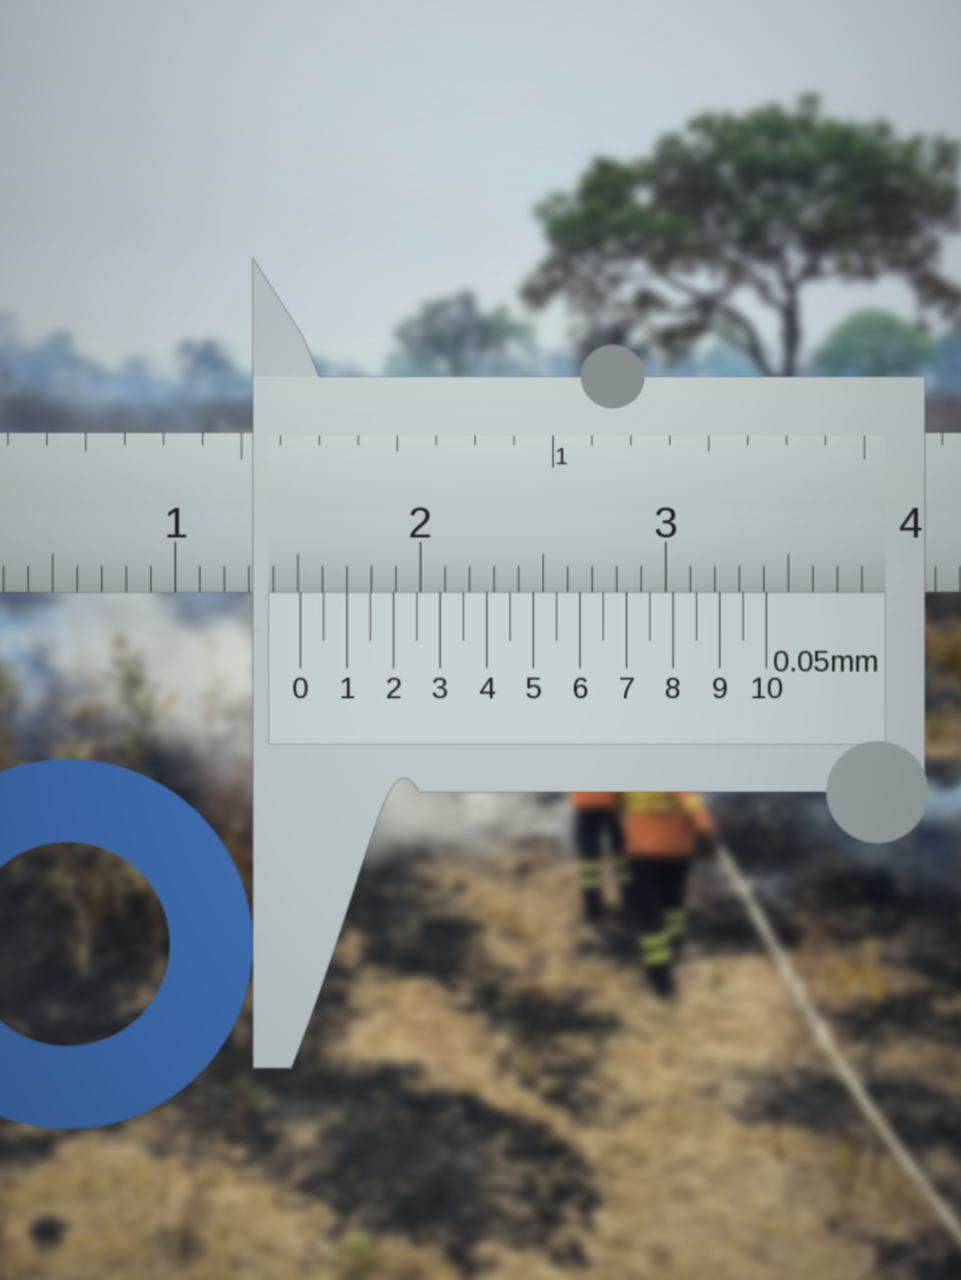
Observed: 15.1; mm
